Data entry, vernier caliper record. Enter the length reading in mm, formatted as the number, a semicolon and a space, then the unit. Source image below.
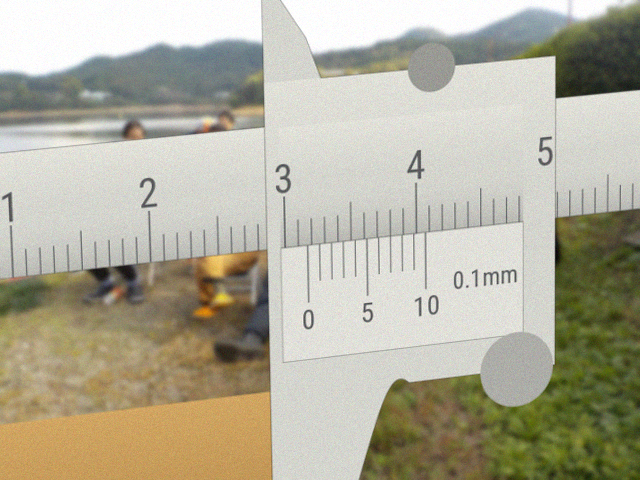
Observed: 31.7; mm
